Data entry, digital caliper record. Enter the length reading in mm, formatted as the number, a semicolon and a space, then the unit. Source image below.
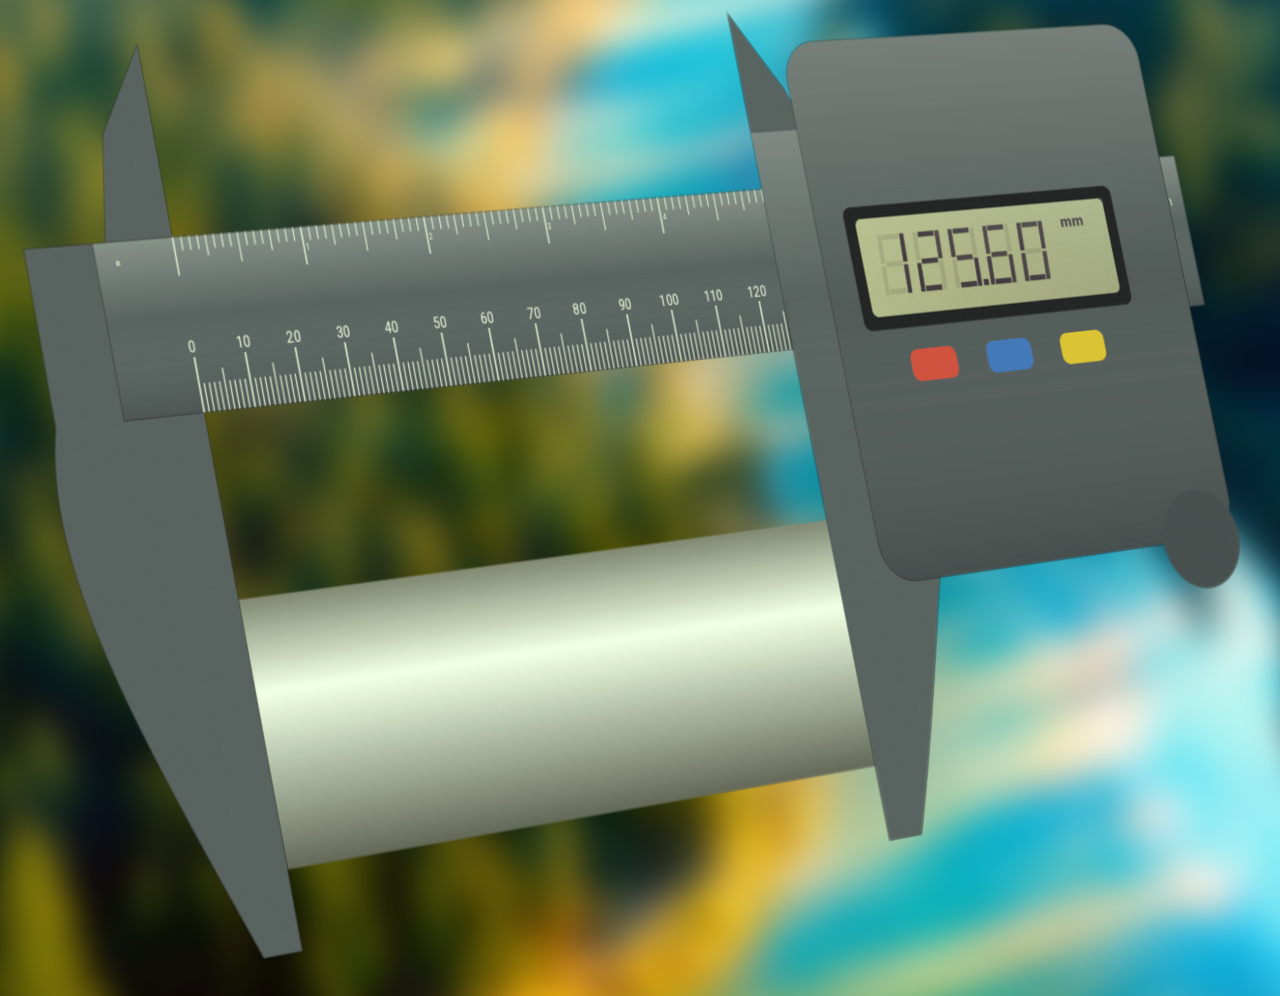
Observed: 125.60; mm
